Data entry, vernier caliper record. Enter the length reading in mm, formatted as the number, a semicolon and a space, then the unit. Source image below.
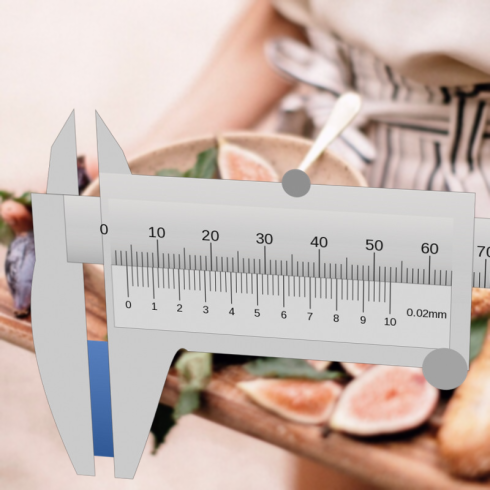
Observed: 4.0; mm
